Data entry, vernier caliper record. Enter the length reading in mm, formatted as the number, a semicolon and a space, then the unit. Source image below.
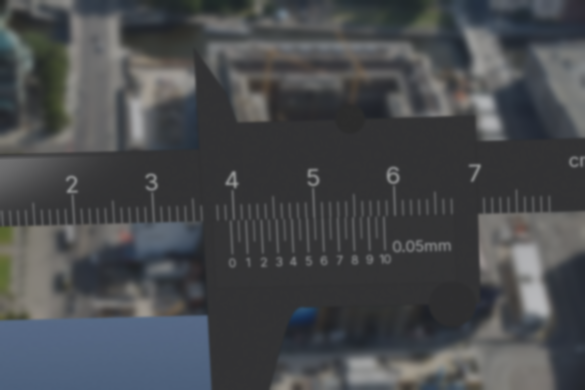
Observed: 39.6; mm
